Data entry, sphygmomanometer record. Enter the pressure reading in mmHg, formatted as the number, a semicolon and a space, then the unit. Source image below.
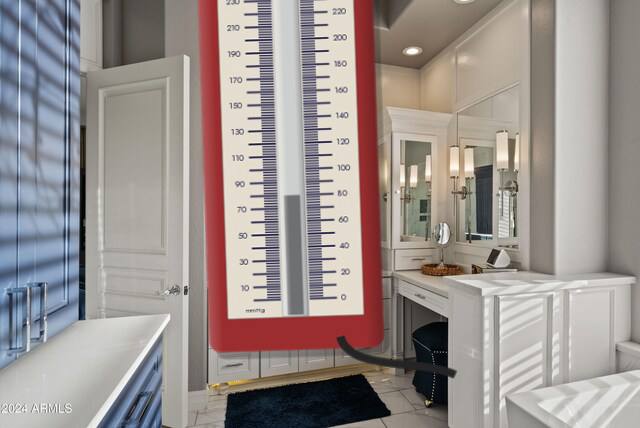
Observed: 80; mmHg
